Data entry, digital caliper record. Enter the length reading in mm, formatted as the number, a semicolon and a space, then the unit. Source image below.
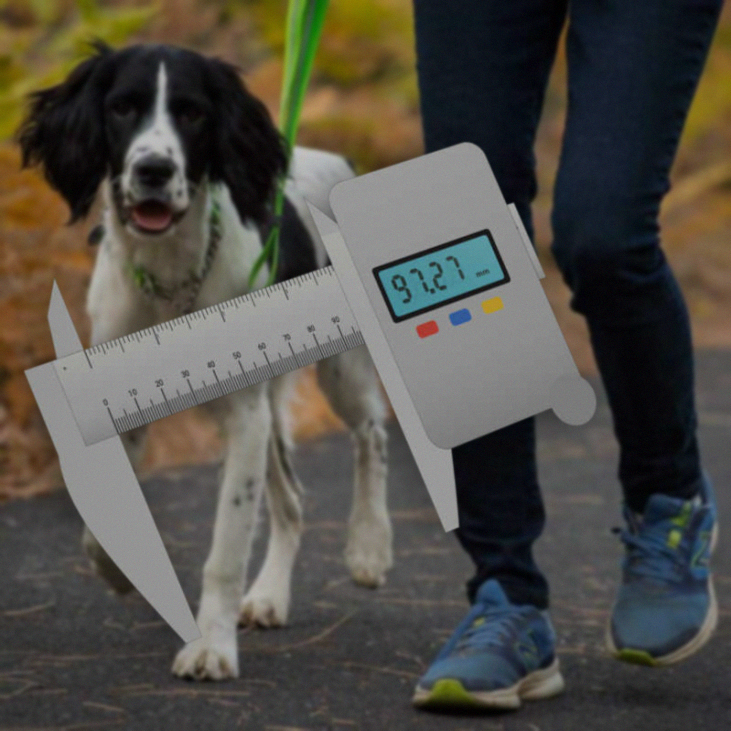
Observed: 97.27; mm
